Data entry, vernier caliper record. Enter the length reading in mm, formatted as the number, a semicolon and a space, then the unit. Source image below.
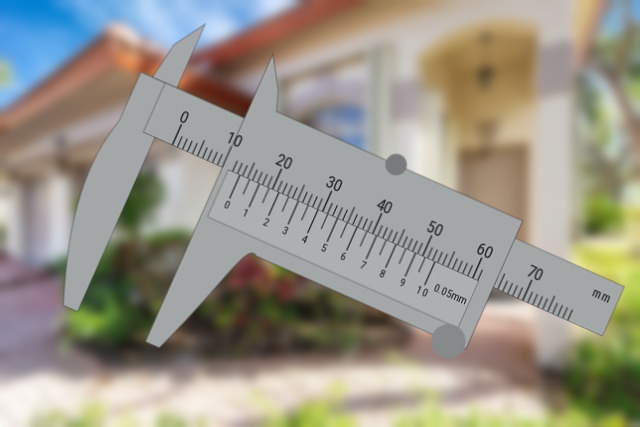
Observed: 13.5; mm
